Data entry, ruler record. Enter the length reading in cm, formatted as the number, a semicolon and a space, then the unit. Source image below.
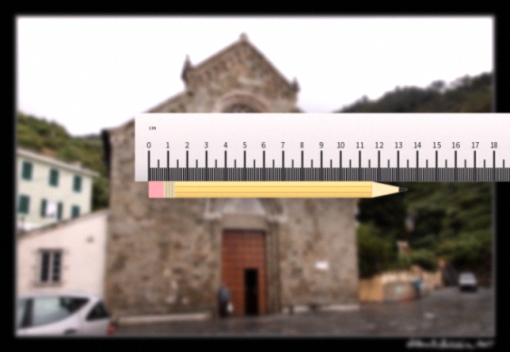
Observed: 13.5; cm
